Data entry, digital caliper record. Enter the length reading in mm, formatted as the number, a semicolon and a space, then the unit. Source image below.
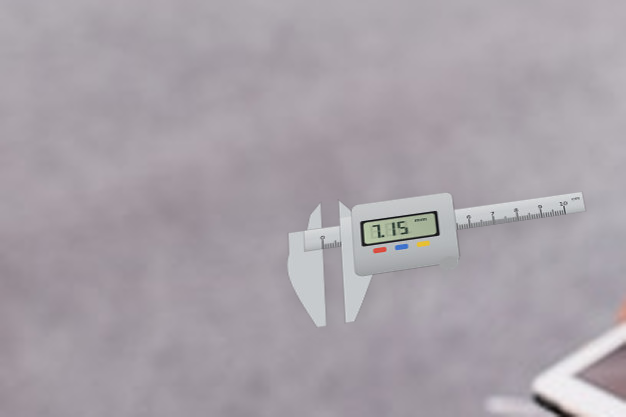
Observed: 7.15; mm
